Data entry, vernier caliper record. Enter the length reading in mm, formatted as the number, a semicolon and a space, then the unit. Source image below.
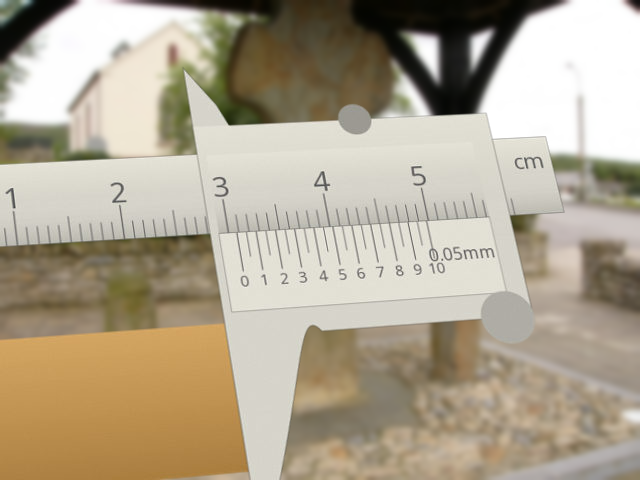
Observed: 30.8; mm
